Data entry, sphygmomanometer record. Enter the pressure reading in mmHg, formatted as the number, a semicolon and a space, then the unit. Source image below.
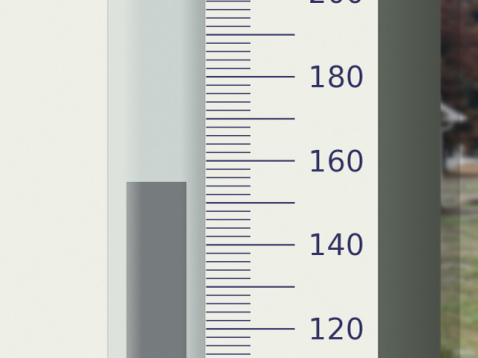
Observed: 155; mmHg
